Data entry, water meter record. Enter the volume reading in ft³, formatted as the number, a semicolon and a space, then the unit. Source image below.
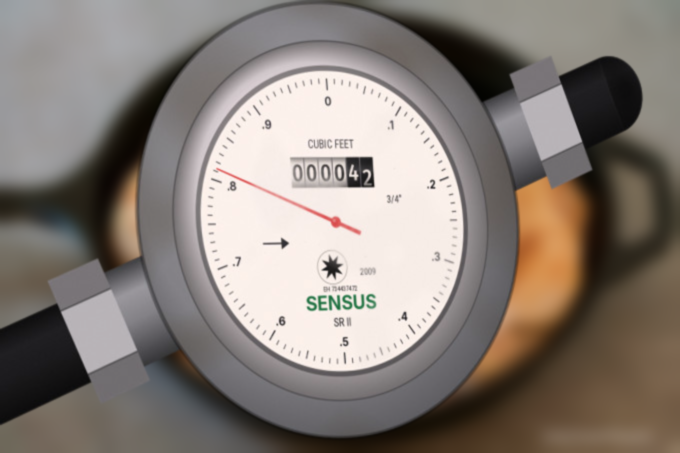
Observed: 41.81; ft³
